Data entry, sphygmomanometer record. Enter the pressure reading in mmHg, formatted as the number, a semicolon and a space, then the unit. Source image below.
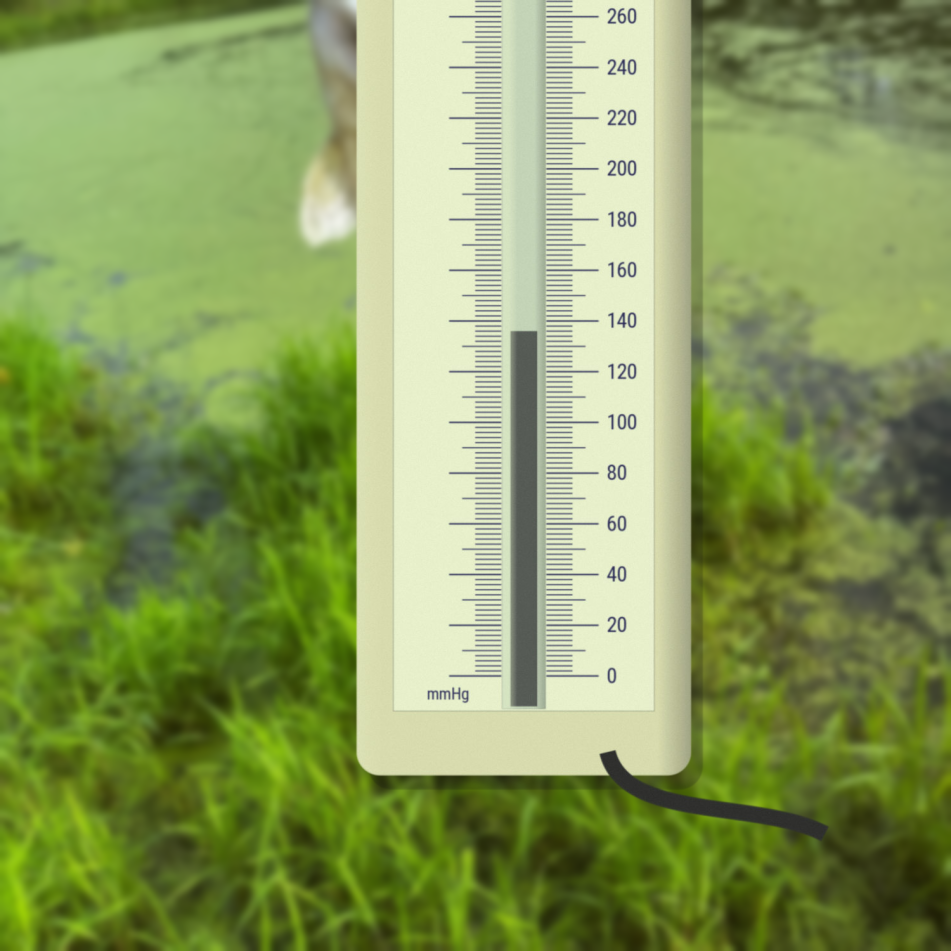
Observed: 136; mmHg
